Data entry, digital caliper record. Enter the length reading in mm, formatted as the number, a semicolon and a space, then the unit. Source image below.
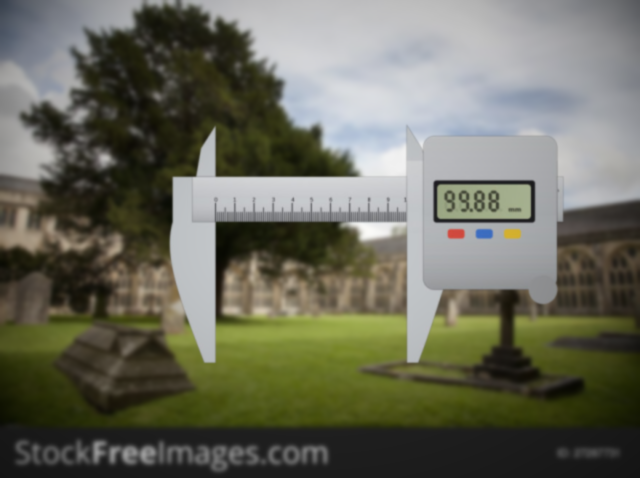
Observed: 99.88; mm
